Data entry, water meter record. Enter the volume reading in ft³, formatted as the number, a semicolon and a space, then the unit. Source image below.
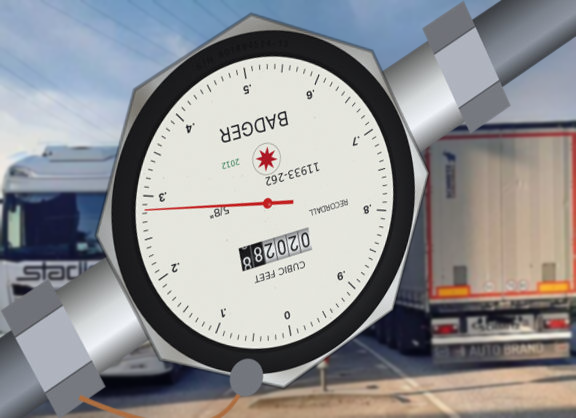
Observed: 20288.28; ft³
